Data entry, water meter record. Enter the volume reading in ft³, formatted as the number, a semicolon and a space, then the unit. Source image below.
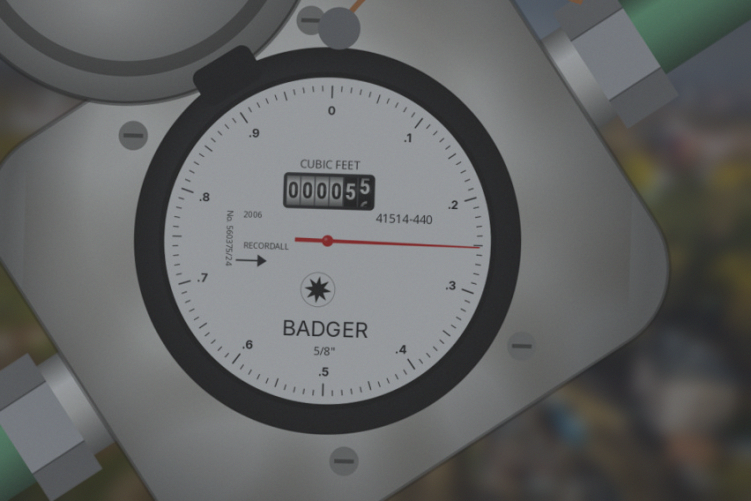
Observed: 55.25; ft³
